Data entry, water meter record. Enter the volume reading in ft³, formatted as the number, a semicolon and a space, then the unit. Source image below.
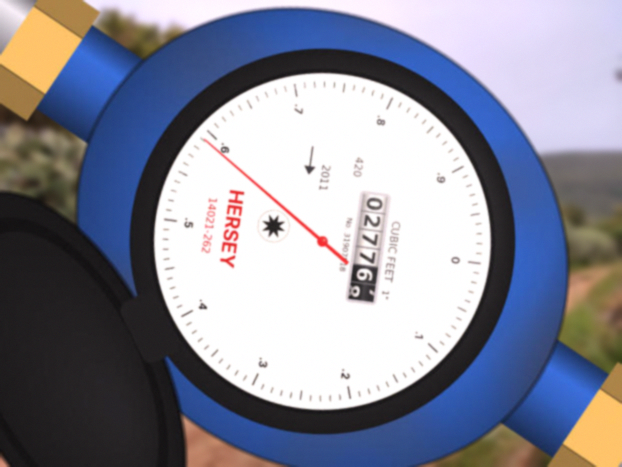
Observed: 27767.59; ft³
